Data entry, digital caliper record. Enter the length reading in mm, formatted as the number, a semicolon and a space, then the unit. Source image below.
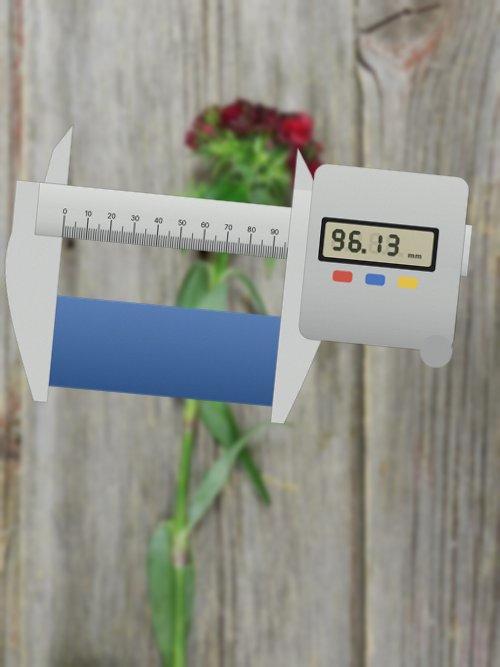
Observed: 96.13; mm
